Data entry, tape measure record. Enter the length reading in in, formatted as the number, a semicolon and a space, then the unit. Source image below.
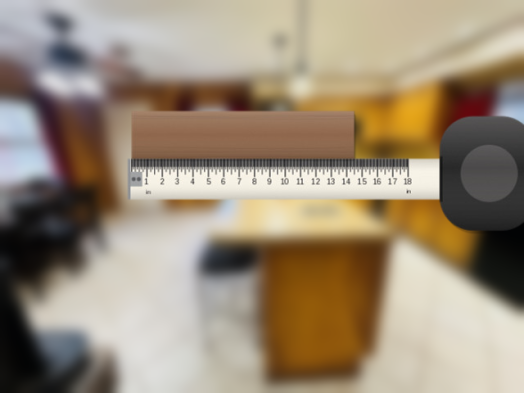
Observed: 14.5; in
